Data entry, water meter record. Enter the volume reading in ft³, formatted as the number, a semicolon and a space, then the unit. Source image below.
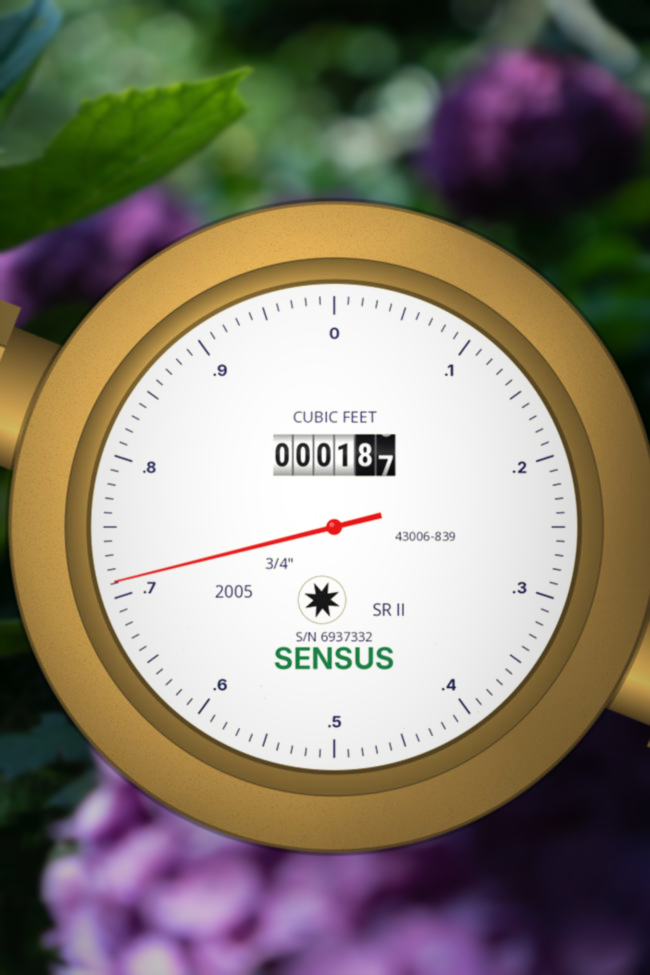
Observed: 186.71; ft³
